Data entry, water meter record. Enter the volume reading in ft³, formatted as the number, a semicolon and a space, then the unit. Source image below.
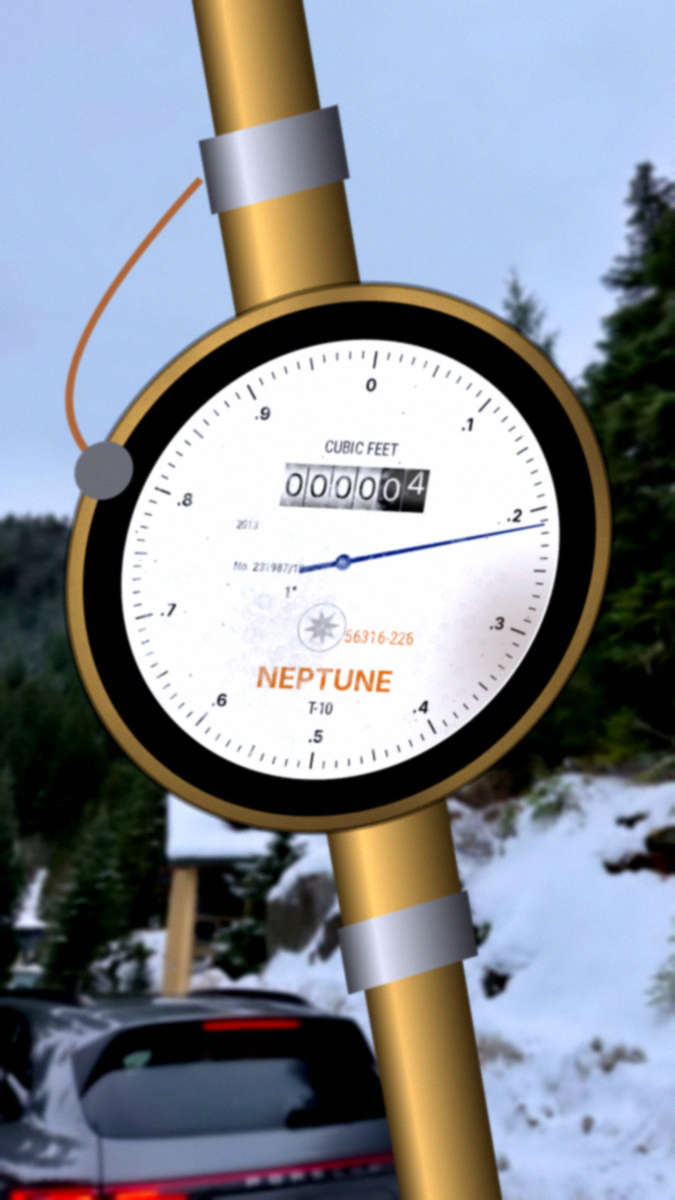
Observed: 4.21; ft³
